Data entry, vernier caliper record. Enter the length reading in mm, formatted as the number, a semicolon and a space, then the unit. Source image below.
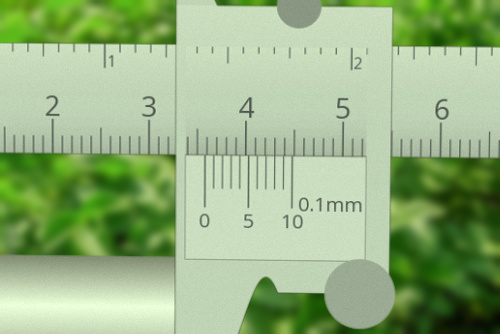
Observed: 35.8; mm
